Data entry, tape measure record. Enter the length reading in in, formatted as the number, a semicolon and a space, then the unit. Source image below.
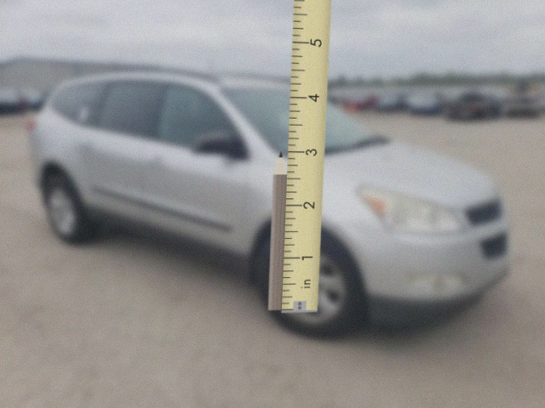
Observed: 3; in
